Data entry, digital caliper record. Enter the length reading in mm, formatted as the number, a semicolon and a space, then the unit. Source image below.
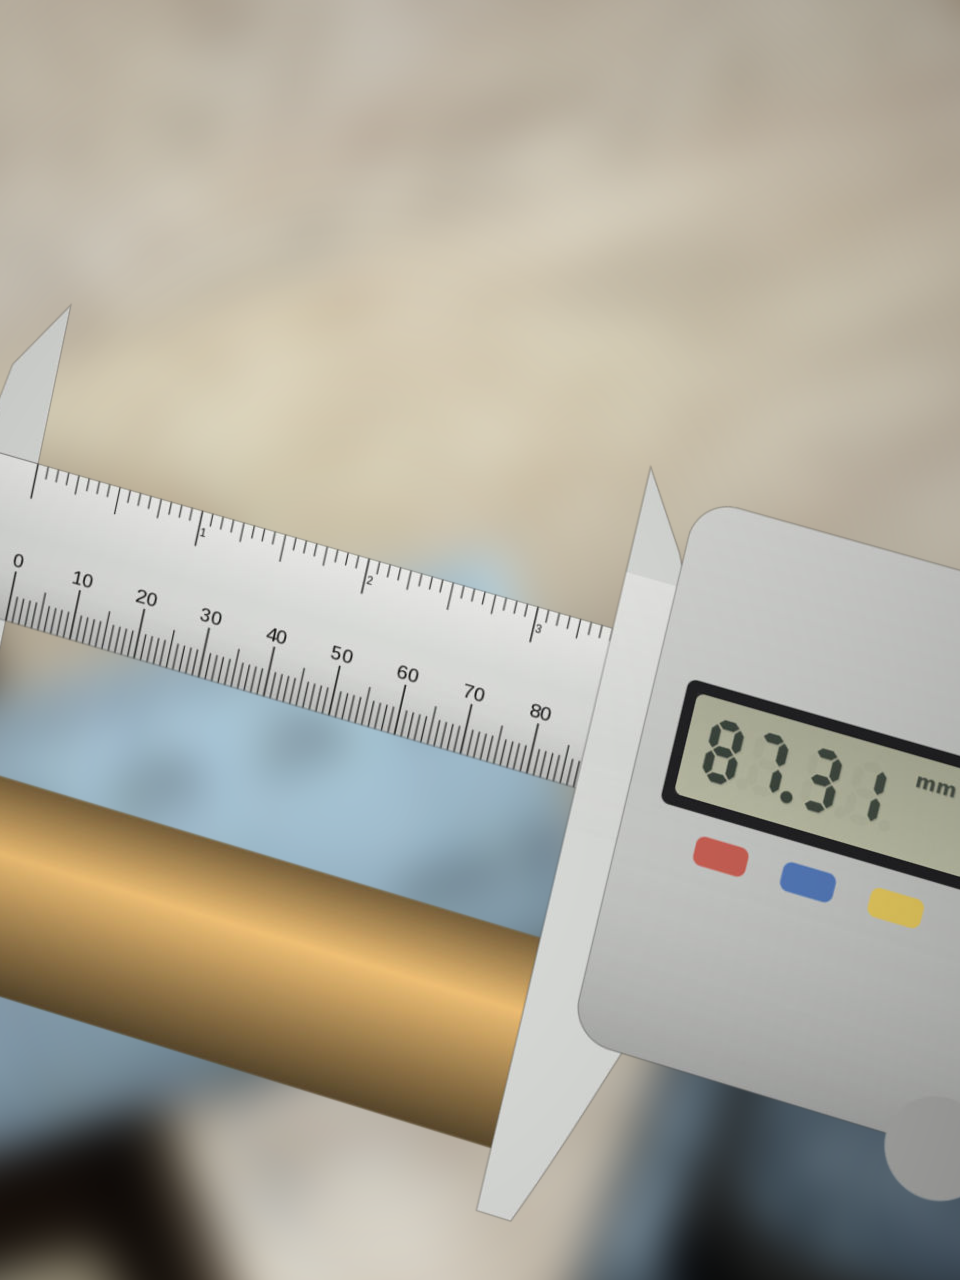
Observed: 87.31; mm
